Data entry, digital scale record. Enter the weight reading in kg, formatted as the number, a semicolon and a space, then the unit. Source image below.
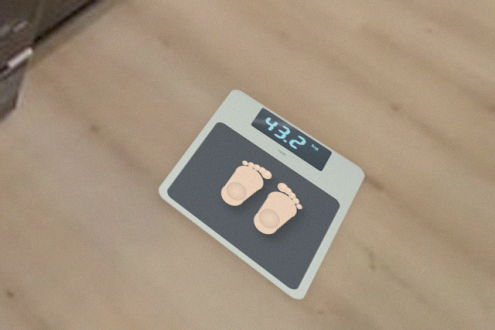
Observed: 43.2; kg
